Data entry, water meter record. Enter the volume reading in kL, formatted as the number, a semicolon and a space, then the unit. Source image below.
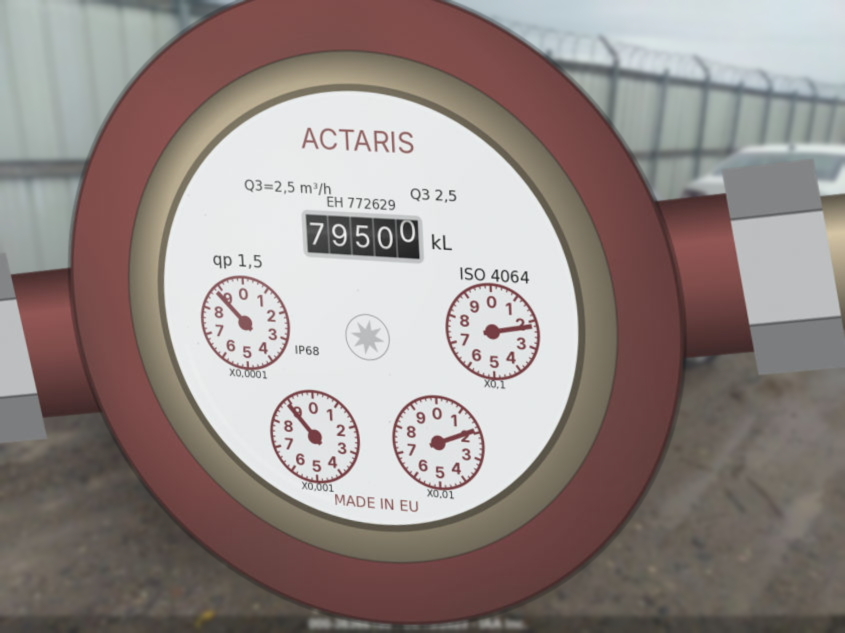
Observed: 79500.2188; kL
